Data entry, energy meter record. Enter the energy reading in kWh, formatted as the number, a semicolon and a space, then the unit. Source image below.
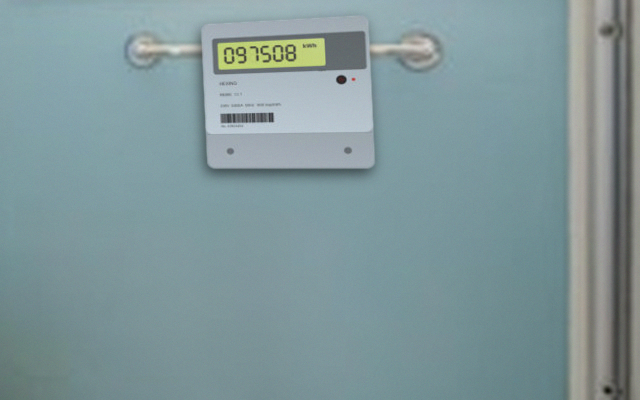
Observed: 97508; kWh
